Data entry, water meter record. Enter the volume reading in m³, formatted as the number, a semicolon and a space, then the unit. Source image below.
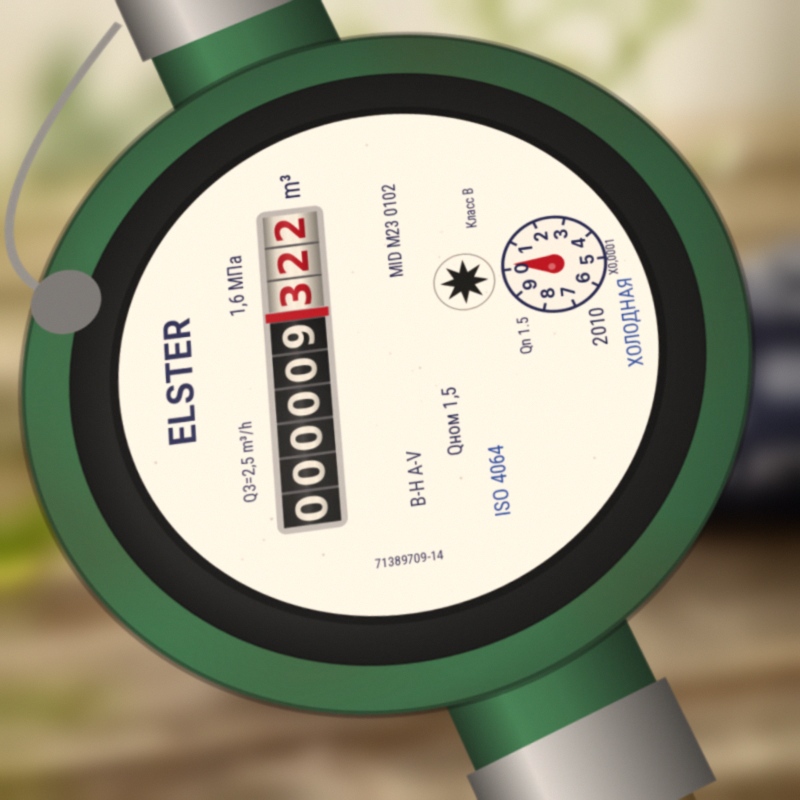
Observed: 9.3220; m³
